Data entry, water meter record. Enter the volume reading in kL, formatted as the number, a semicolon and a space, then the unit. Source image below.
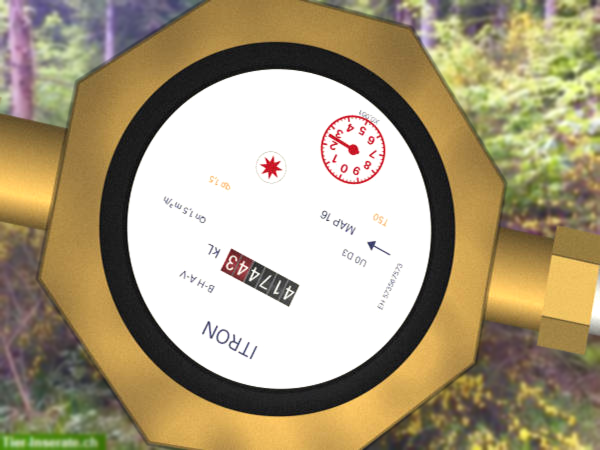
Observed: 4174.432; kL
